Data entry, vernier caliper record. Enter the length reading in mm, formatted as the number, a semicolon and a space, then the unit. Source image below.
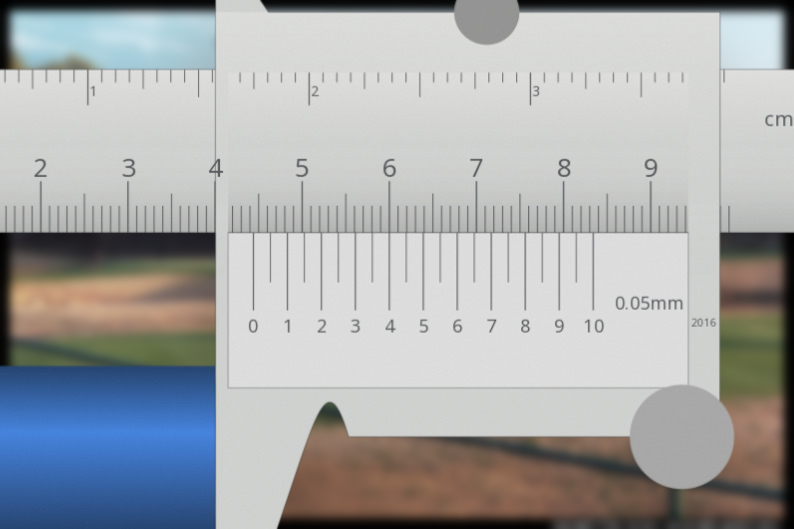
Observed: 44.4; mm
